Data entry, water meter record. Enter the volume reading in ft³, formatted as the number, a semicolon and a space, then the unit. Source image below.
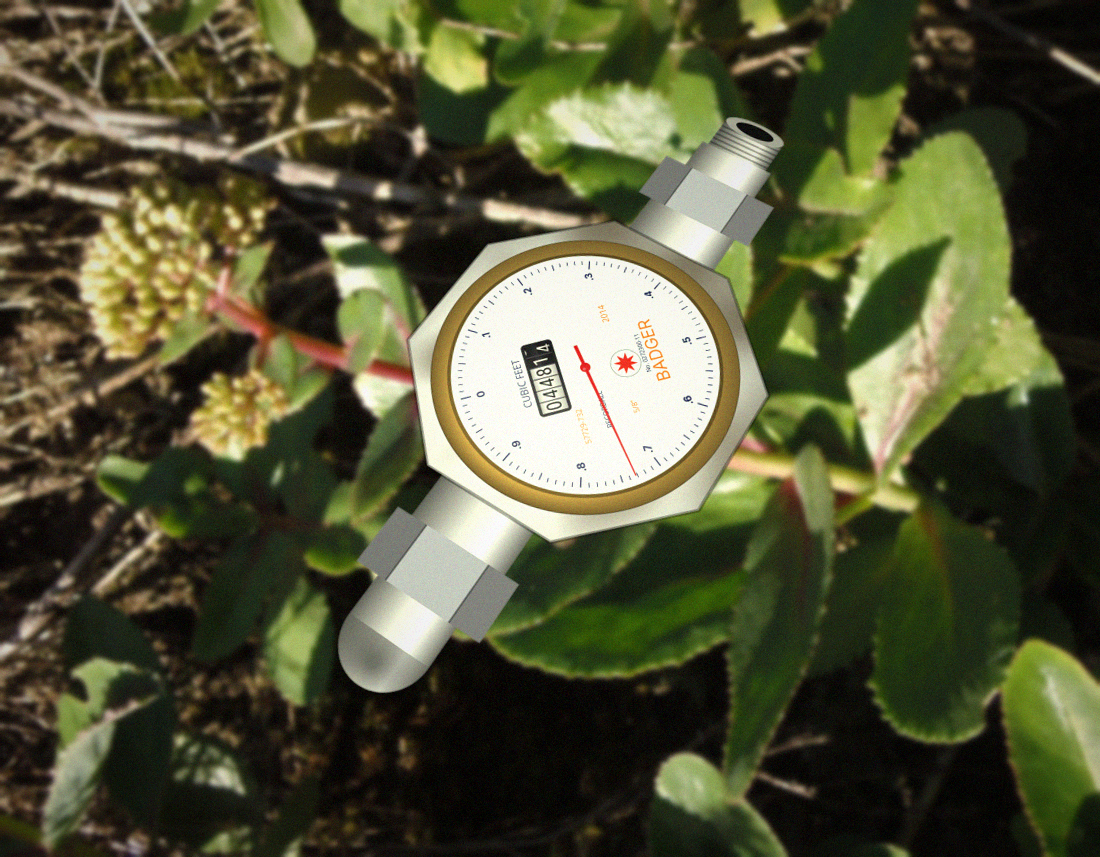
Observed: 44813.73; ft³
